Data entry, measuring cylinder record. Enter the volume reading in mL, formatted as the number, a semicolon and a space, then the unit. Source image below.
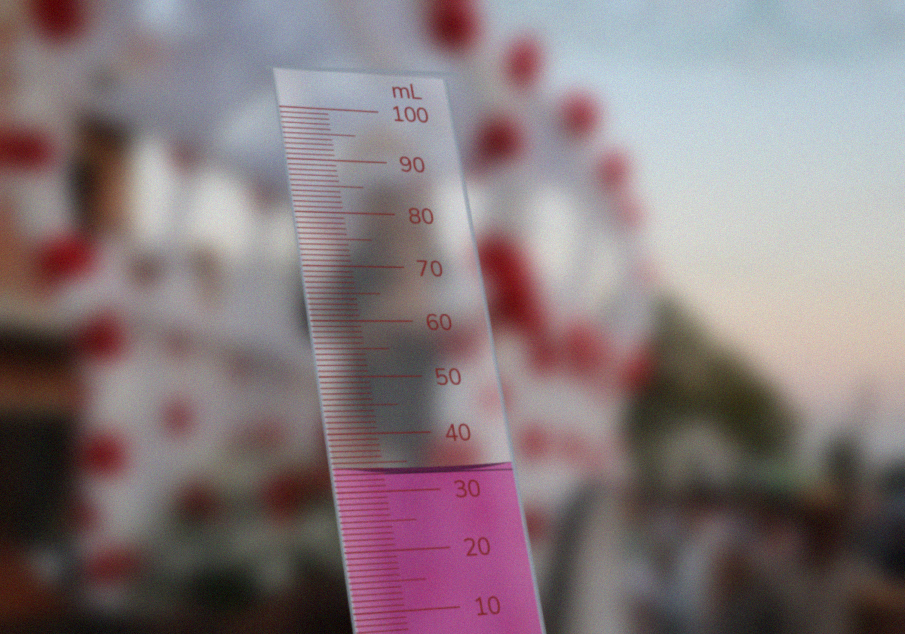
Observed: 33; mL
